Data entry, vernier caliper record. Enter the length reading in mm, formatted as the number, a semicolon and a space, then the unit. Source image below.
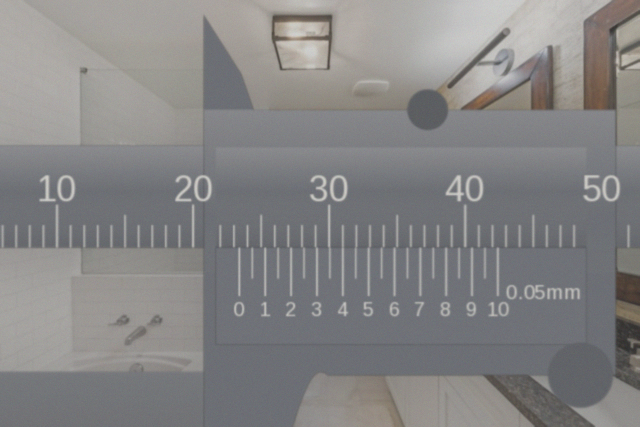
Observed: 23.4; mm
